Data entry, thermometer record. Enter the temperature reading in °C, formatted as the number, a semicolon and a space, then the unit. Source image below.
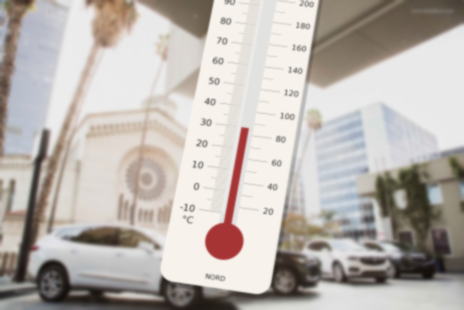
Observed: 30; °C
